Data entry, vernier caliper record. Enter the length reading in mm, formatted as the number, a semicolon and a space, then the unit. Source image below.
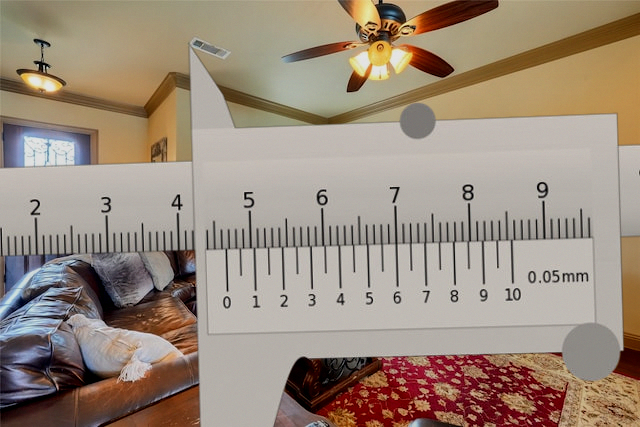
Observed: 46.6; mm
